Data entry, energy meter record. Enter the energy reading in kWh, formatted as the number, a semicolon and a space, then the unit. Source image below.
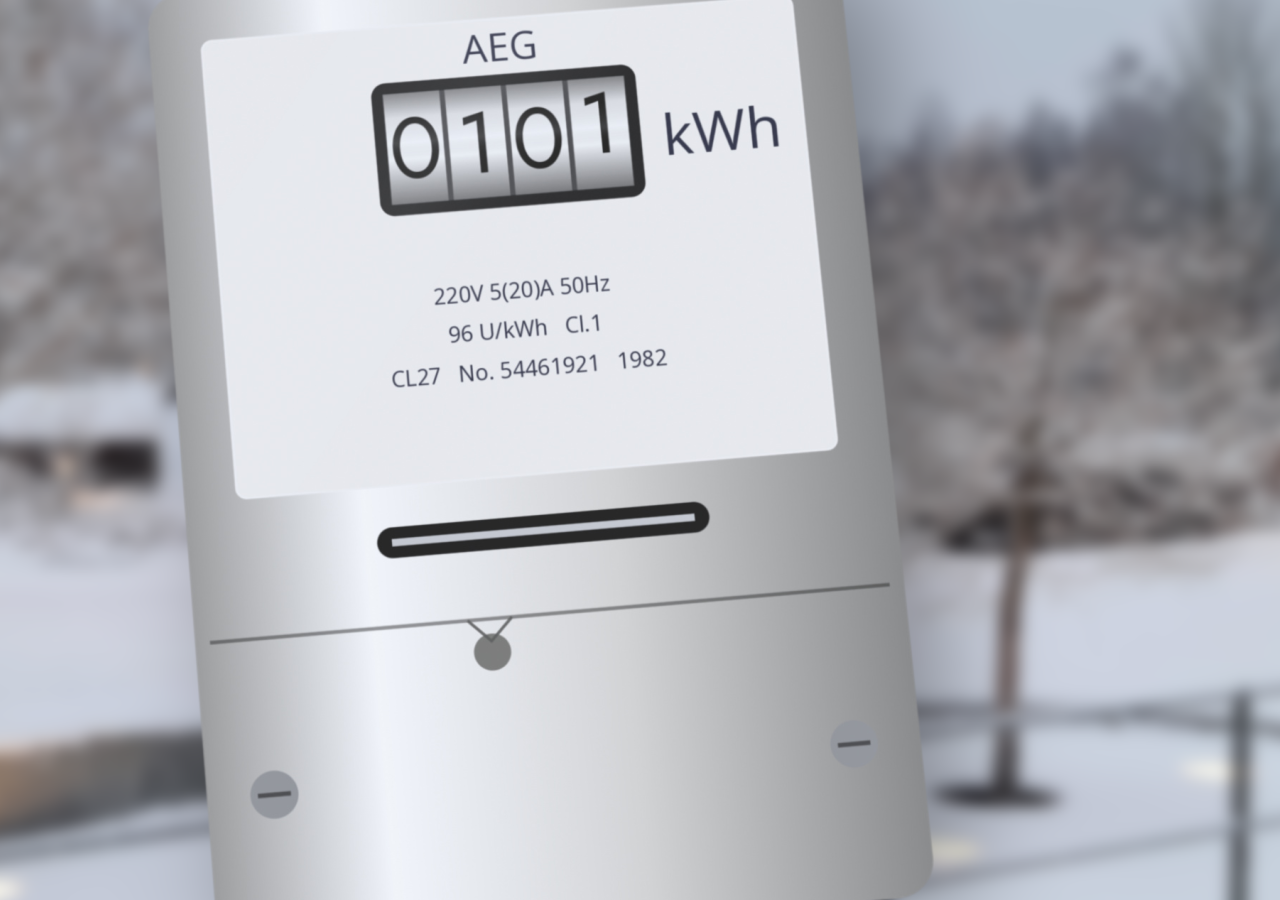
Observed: 101; kWh
